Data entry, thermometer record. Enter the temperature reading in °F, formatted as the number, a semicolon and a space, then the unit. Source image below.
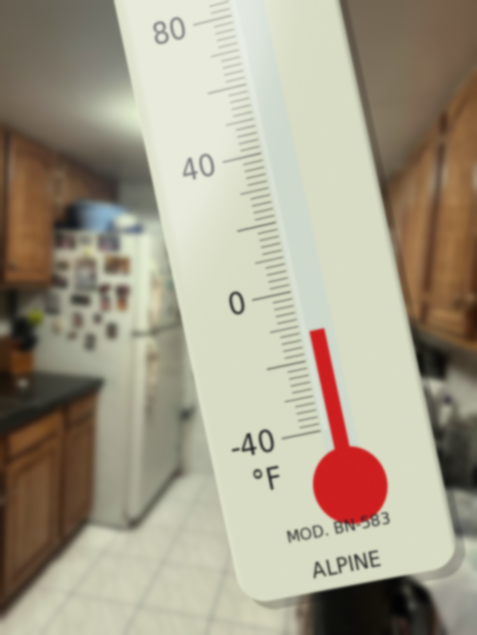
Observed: -12; °F
